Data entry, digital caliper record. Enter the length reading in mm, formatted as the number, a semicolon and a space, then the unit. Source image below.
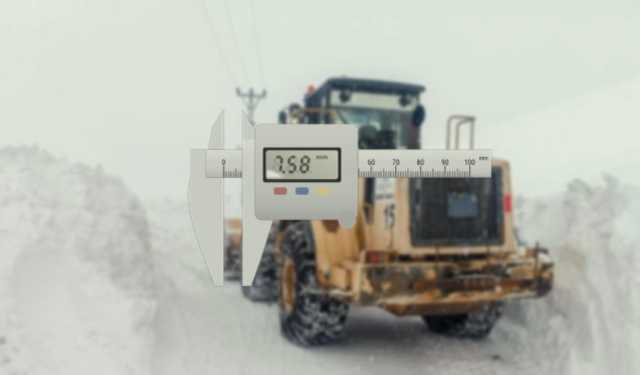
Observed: 7.58; mm
